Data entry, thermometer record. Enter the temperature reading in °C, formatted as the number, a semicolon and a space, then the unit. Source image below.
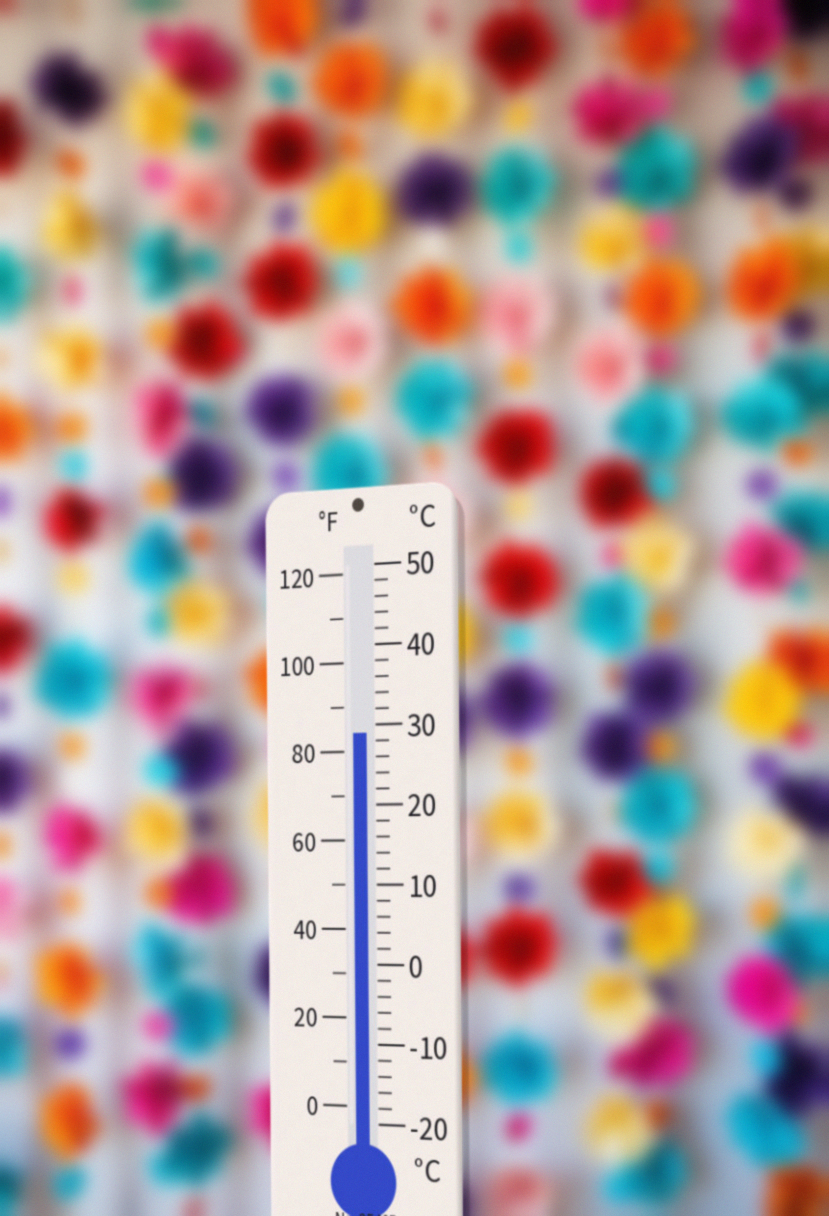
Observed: 29; °C
